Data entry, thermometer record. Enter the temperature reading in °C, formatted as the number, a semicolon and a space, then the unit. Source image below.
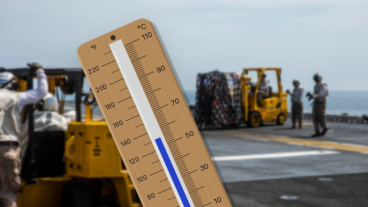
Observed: 55; °C
